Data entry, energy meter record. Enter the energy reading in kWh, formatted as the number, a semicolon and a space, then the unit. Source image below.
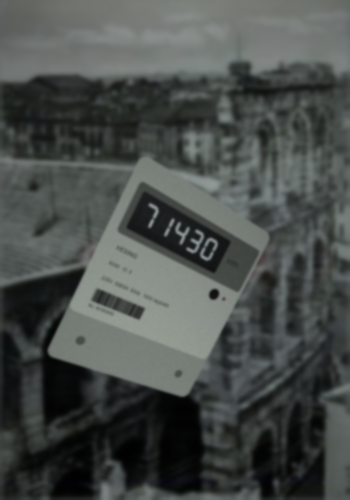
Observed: 71430; kWh
